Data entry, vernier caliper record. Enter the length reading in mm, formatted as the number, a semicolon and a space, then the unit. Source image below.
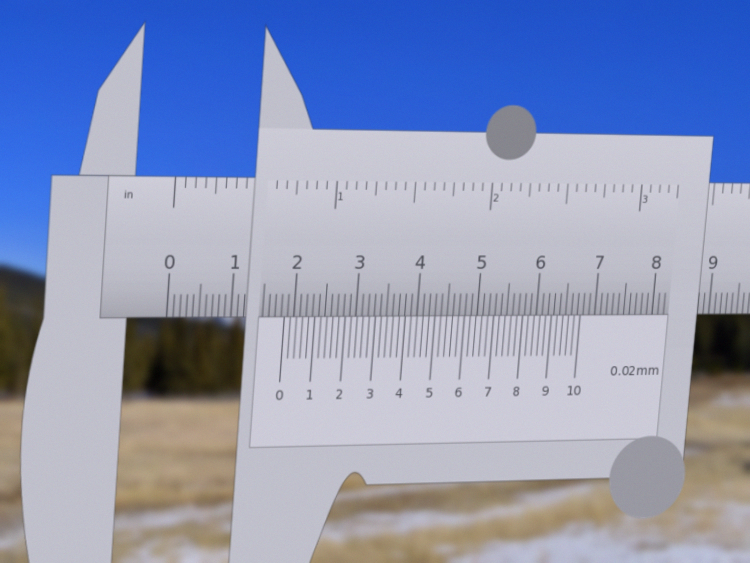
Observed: 18.5; mm
